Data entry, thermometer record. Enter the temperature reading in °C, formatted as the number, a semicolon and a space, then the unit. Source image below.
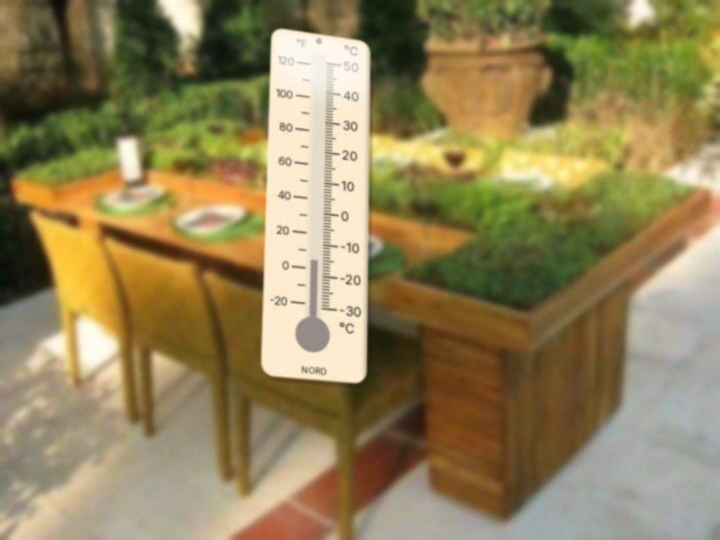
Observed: -15; °C
